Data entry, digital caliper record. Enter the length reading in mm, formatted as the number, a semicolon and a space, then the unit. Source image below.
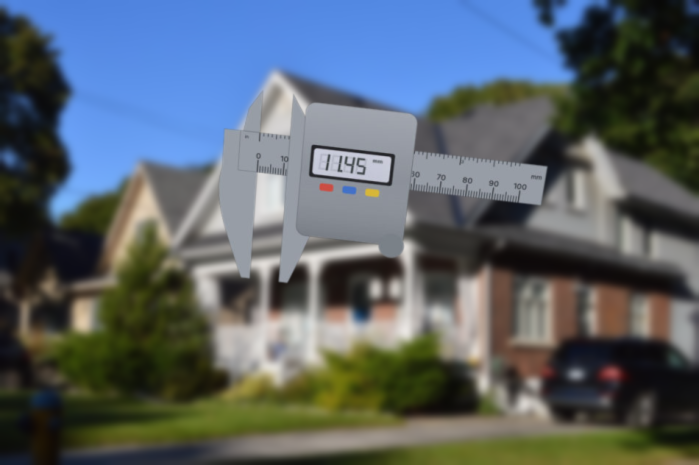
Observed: 11.45; mm
